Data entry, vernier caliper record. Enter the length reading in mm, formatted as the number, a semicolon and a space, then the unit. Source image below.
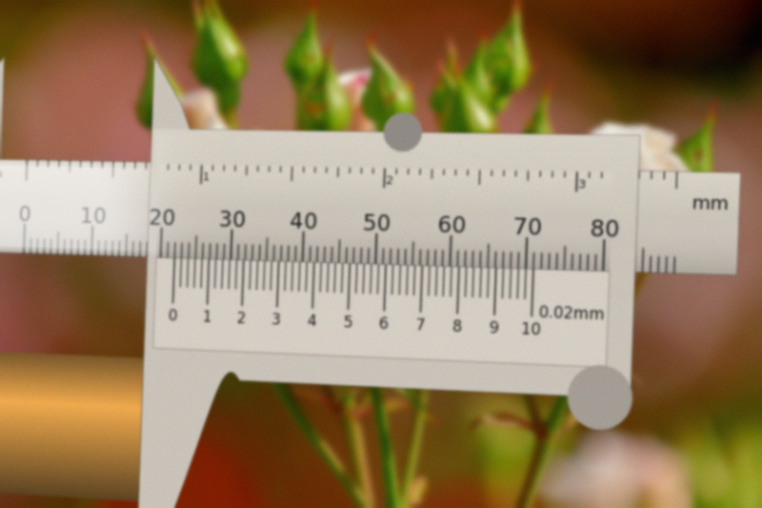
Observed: 22.0; mm
